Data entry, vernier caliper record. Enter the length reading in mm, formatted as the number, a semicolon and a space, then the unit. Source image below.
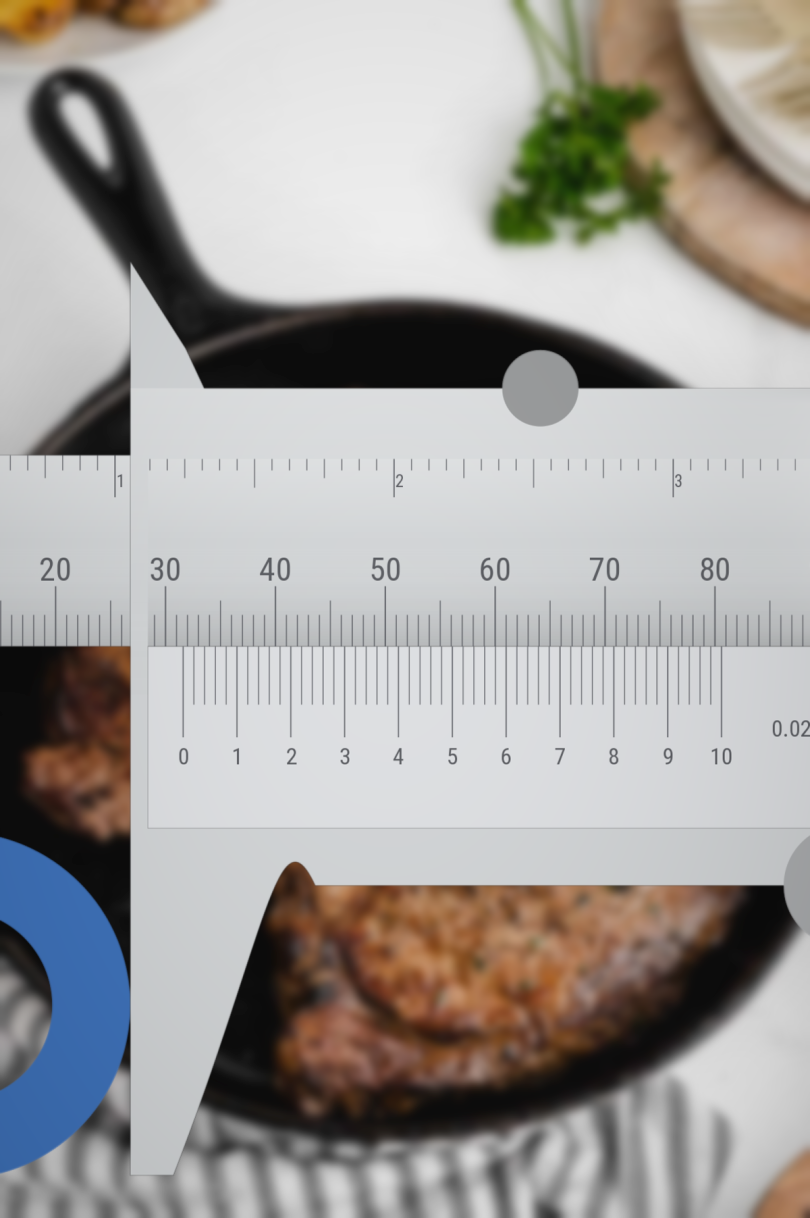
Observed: 31.6; mm
